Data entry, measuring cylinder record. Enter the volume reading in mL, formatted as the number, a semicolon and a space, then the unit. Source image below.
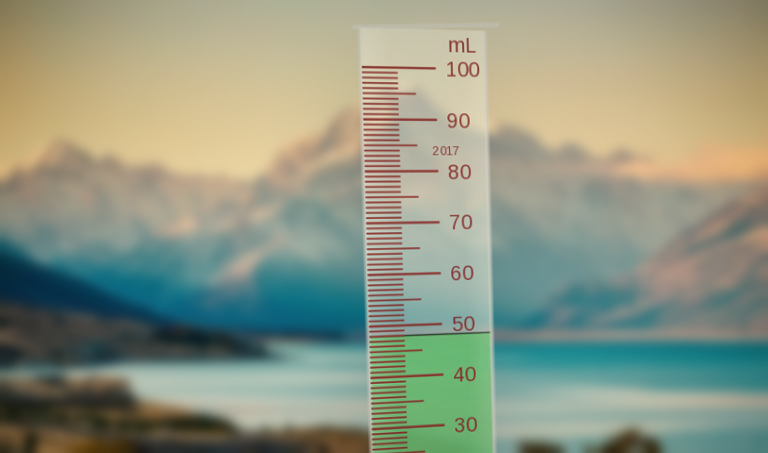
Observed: 48; mL
